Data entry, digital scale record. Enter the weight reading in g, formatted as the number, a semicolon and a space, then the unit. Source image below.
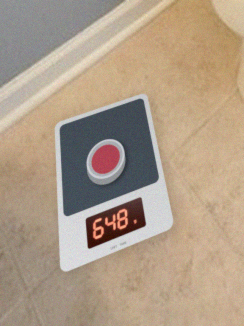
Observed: 648; g
